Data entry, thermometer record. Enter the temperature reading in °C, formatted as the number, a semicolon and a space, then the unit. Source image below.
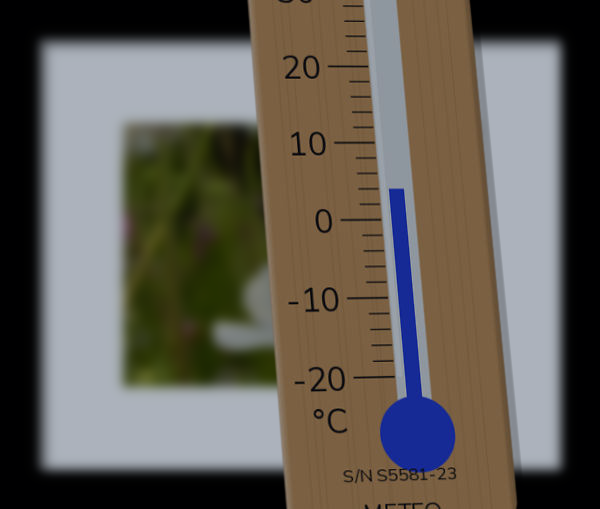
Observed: 4; °C
